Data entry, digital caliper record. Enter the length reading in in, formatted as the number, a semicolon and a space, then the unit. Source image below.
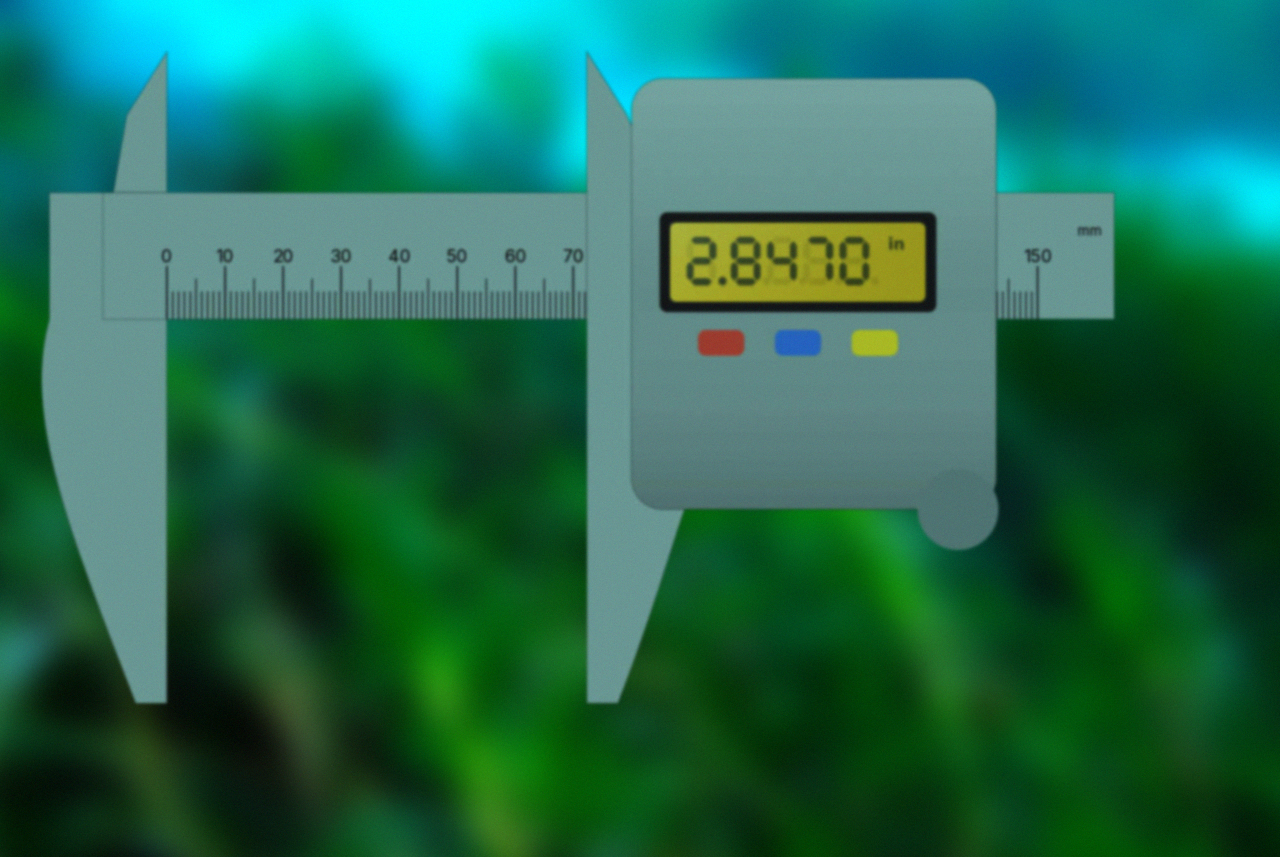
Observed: 2.8470; in
